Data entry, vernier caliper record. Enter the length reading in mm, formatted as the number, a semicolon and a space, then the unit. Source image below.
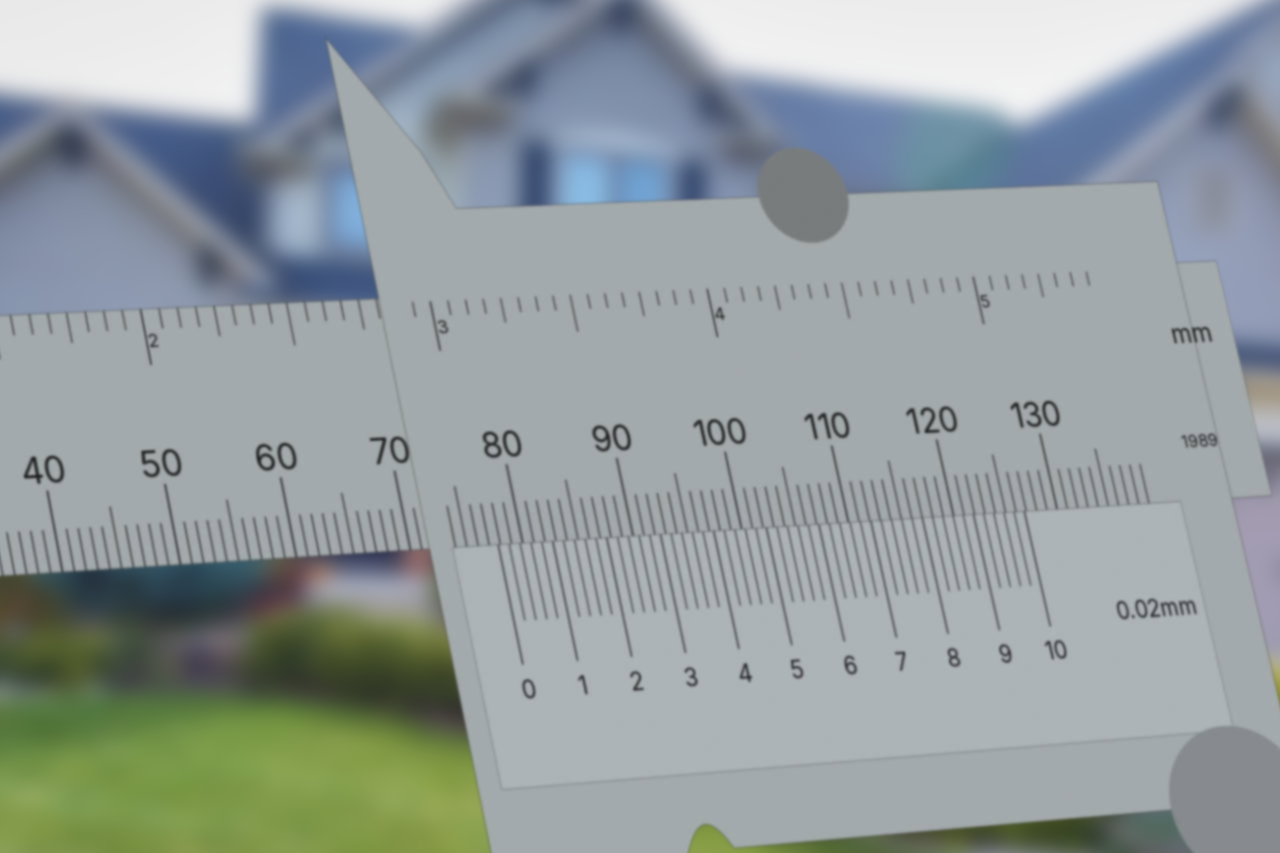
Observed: 77.8; mm
